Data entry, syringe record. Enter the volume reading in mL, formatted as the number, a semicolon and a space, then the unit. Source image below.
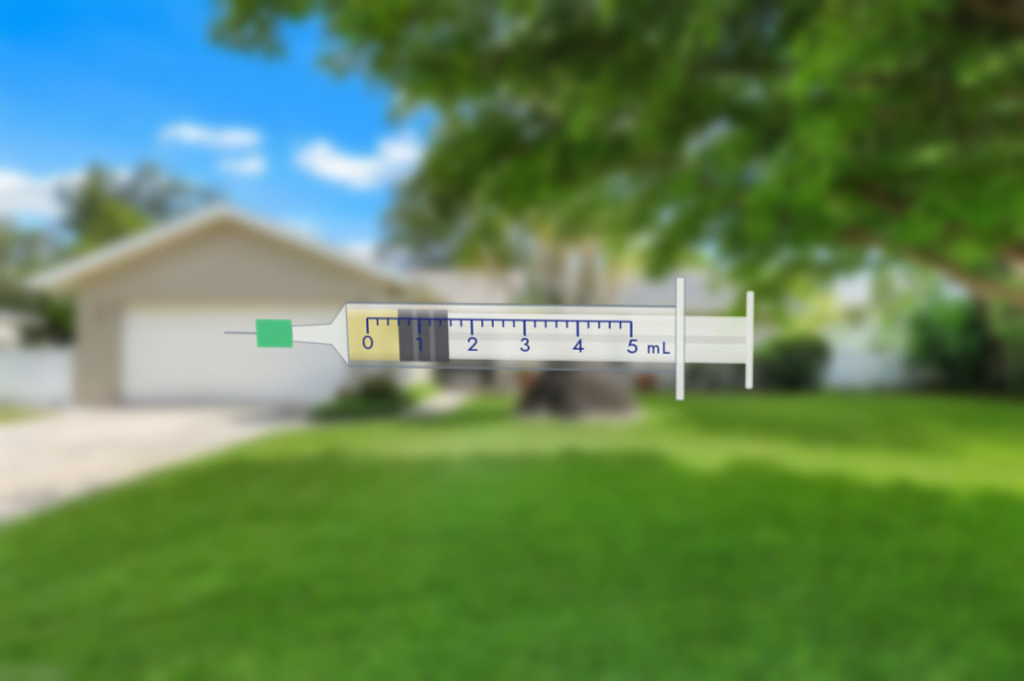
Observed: 0.6; mL
